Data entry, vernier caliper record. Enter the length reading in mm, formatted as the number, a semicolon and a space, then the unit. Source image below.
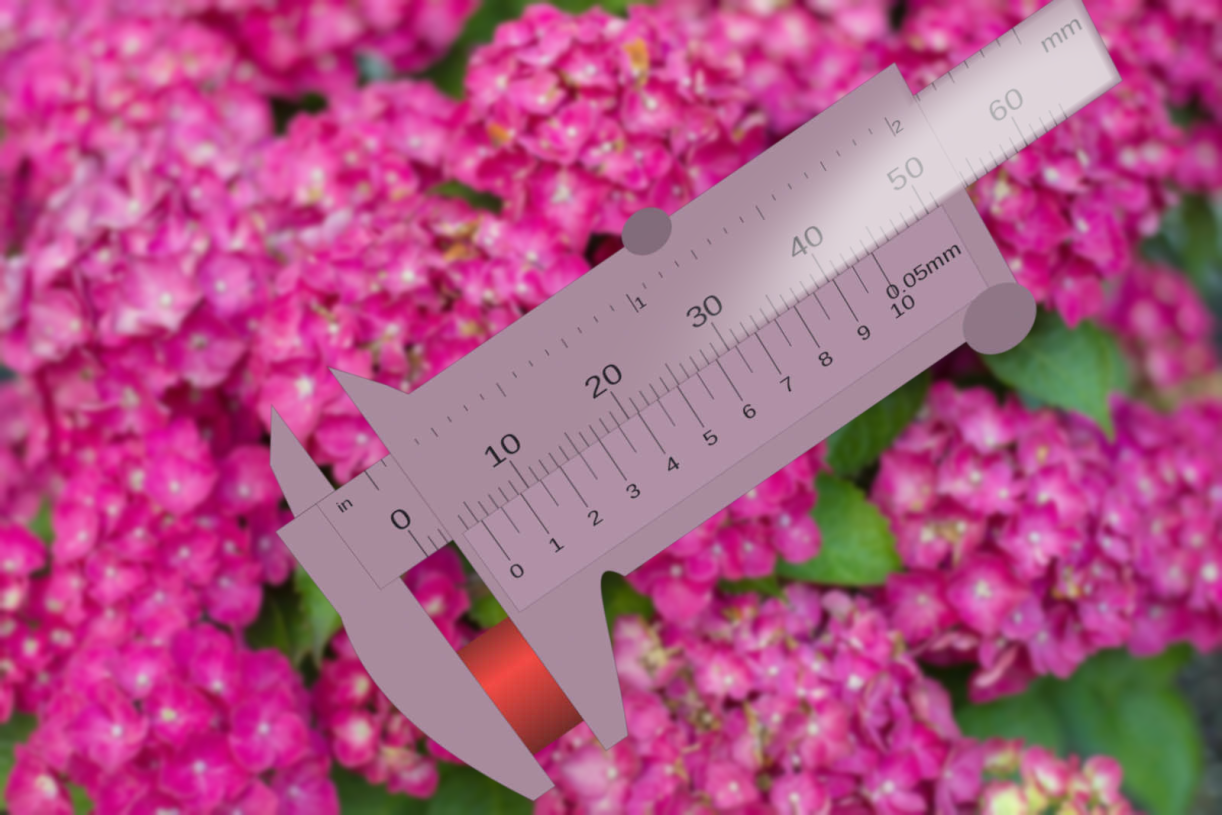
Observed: 5.3; mm
